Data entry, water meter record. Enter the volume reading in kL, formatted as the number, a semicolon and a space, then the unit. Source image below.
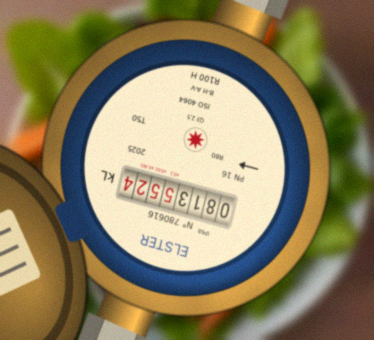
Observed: 813.5524; kL
